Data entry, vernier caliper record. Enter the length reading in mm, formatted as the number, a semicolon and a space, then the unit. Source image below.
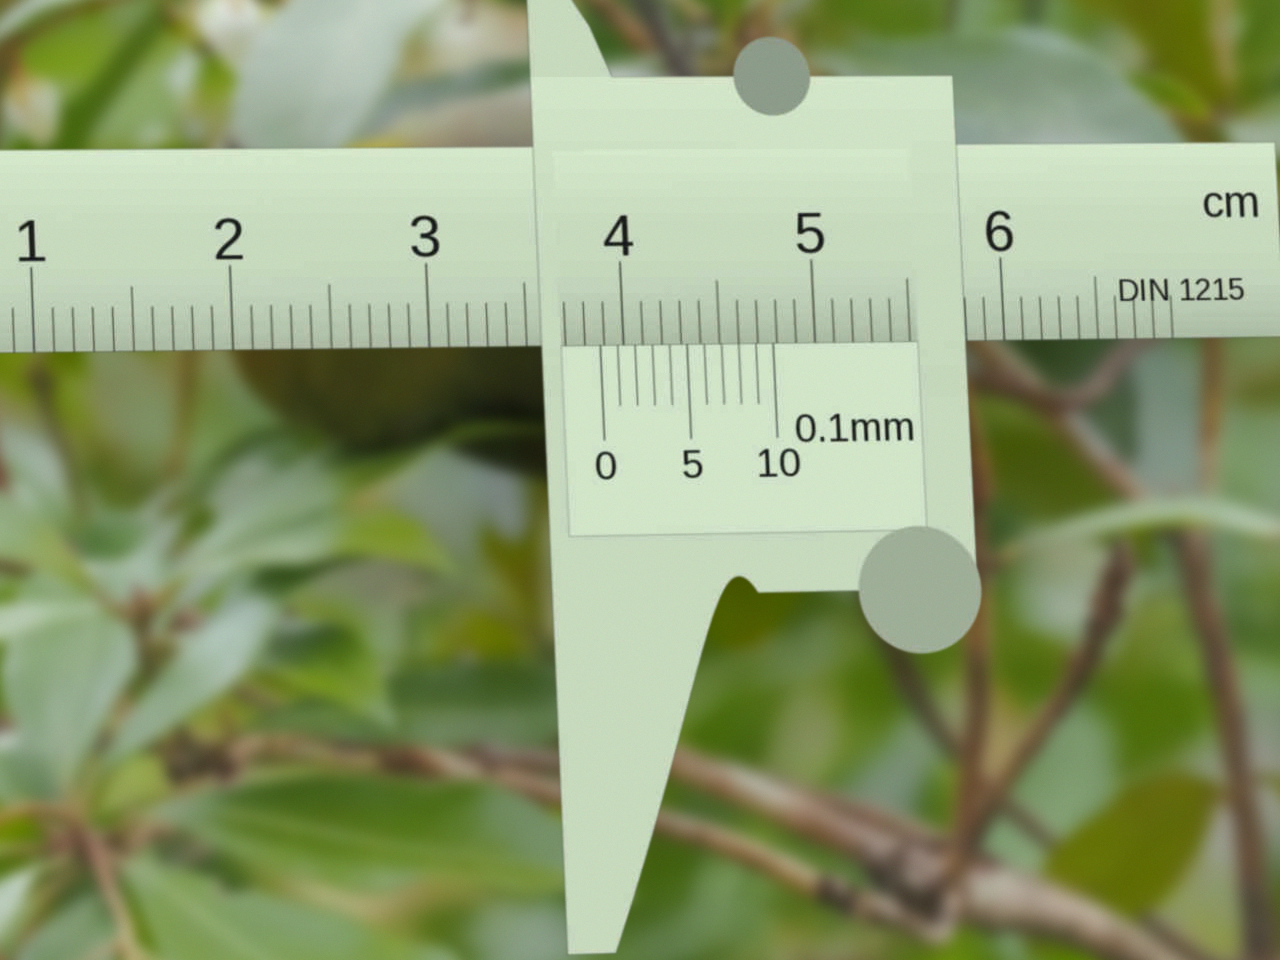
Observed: 38.8; mm
